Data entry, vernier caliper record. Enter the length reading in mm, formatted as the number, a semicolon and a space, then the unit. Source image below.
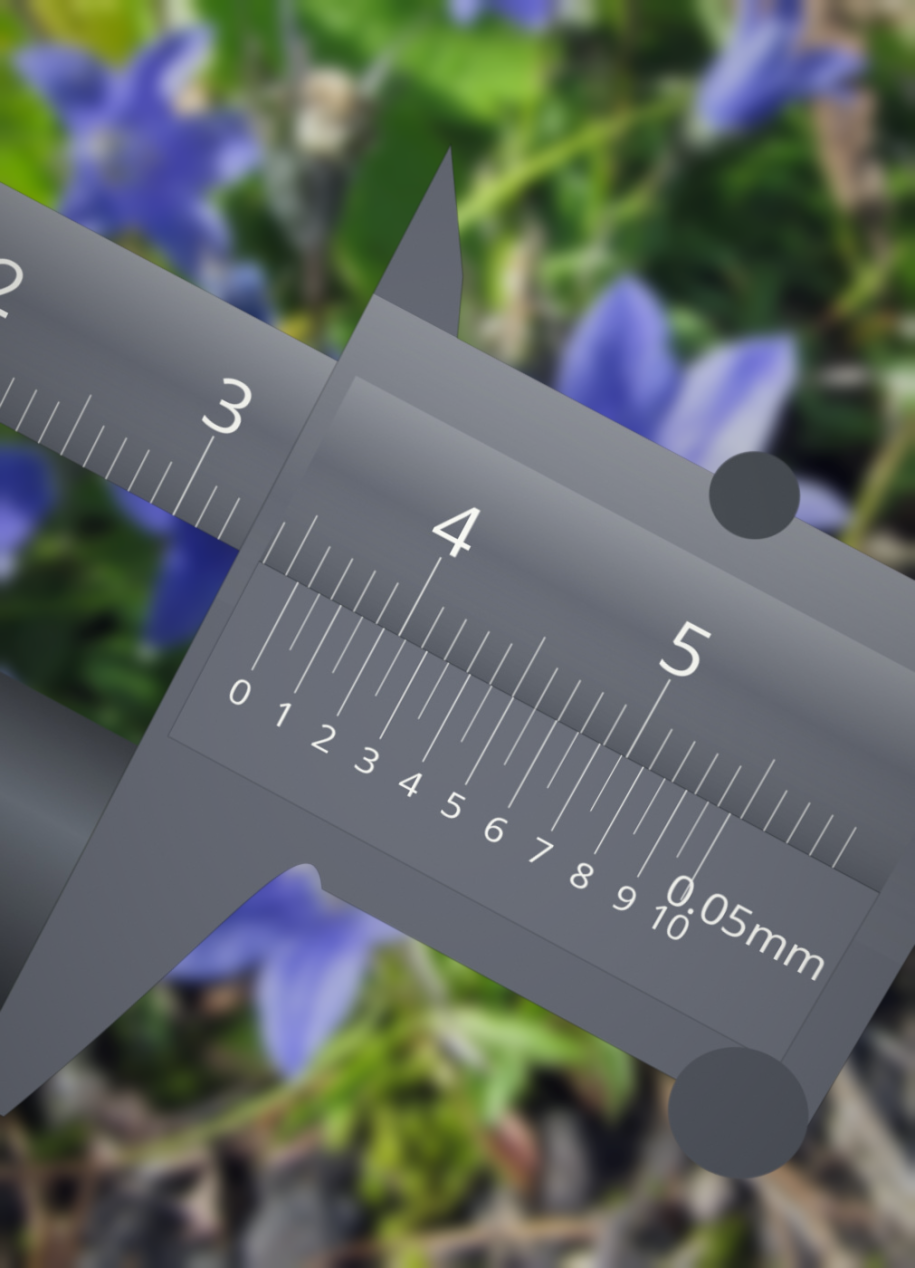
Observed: 35.55; mm
